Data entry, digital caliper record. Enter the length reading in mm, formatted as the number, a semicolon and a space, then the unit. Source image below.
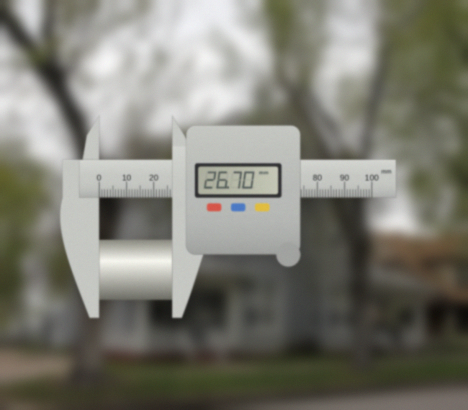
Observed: 26.70; mm
